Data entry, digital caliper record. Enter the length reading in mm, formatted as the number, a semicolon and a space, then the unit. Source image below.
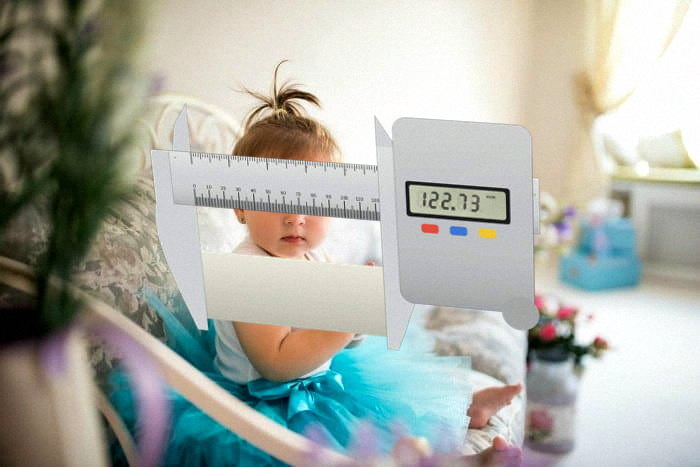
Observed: 122.73; mm
